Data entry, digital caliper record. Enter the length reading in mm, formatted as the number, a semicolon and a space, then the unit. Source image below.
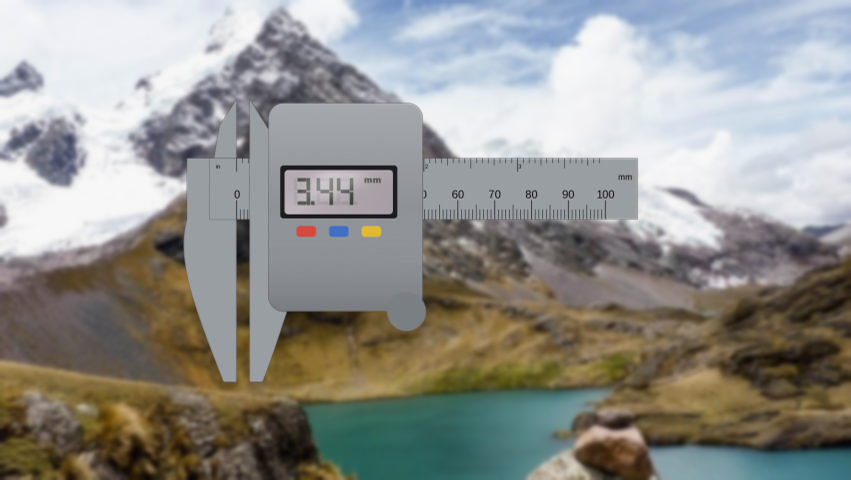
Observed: 3.44; mm
